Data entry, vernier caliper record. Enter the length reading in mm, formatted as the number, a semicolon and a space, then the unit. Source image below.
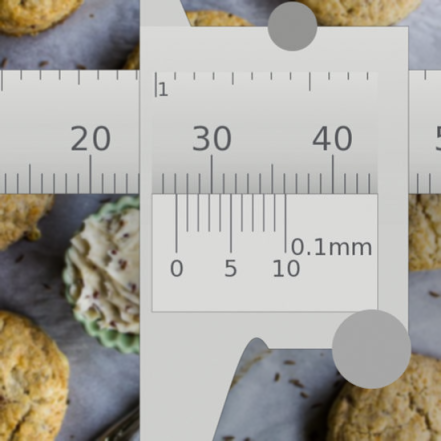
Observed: 27.1; mm
